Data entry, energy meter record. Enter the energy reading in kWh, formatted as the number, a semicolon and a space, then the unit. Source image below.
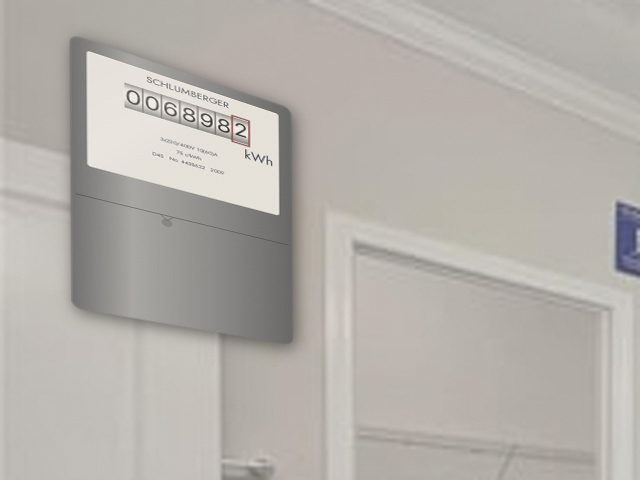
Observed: 6898.2; kWh
